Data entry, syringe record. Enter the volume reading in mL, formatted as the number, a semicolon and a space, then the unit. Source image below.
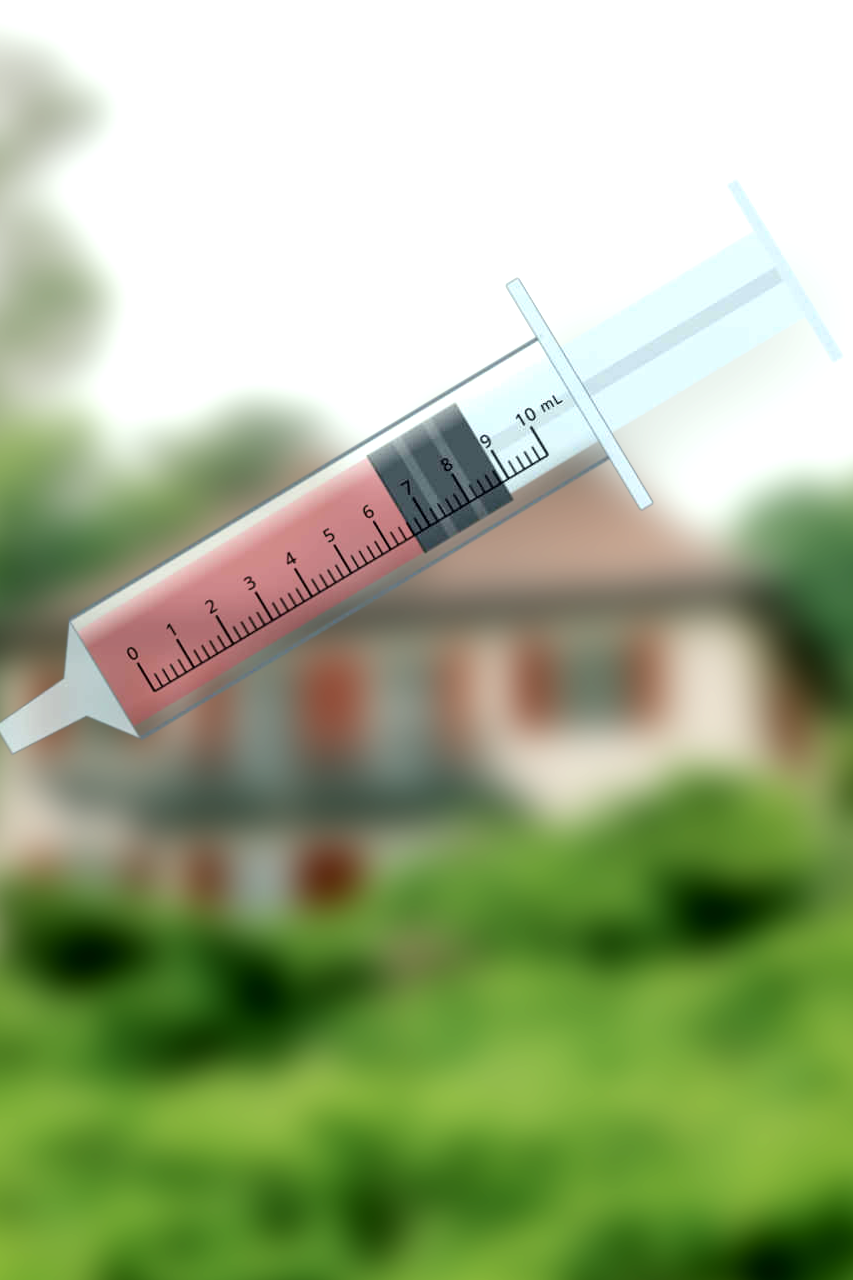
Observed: 6.6; mL
